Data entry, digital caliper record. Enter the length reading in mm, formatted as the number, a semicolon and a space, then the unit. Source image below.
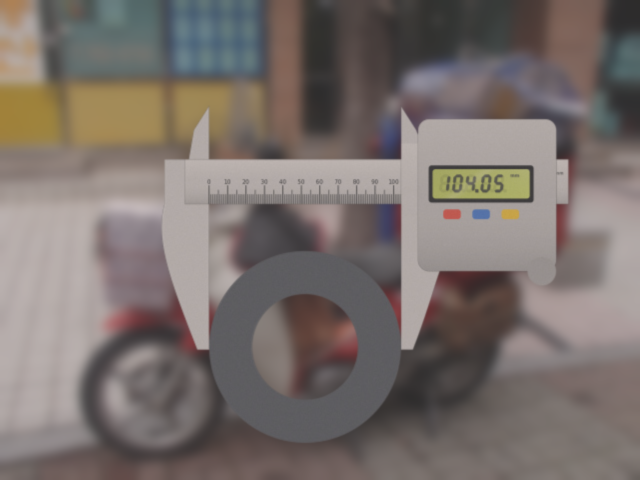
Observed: 104.05; mm
